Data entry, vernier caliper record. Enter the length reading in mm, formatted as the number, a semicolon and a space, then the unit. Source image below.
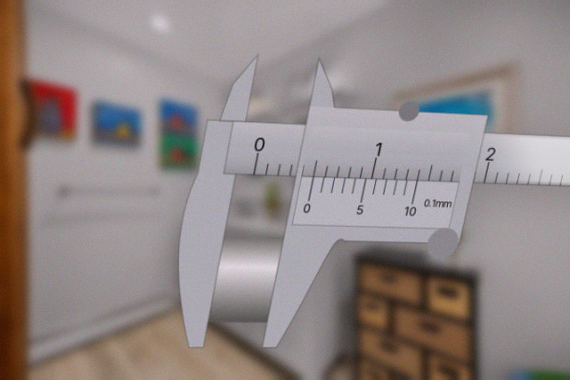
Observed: 5.0; mm
